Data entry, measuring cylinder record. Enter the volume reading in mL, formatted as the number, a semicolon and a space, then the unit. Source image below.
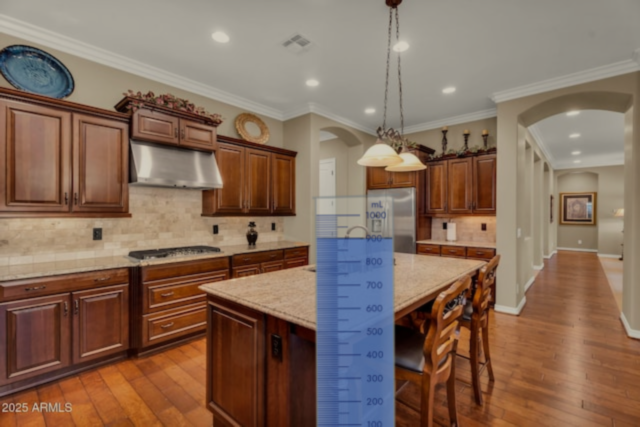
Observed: 900; mL
